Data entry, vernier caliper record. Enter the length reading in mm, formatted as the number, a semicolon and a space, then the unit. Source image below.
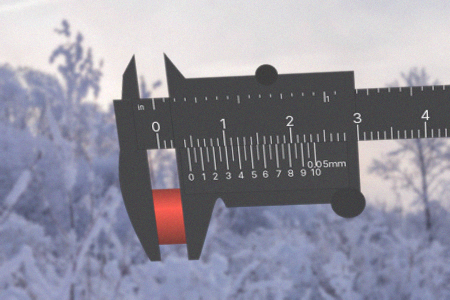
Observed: 4.4; mm
